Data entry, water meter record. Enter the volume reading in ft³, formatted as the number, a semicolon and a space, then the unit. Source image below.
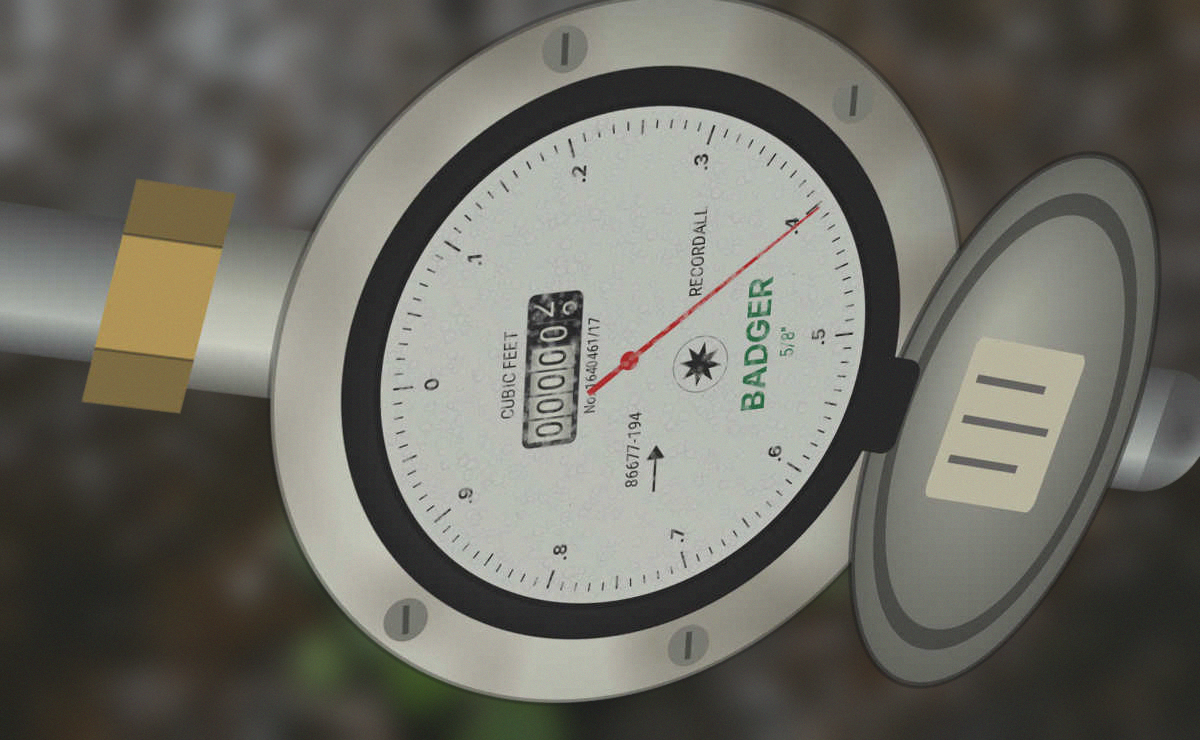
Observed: 2.40; ft³
